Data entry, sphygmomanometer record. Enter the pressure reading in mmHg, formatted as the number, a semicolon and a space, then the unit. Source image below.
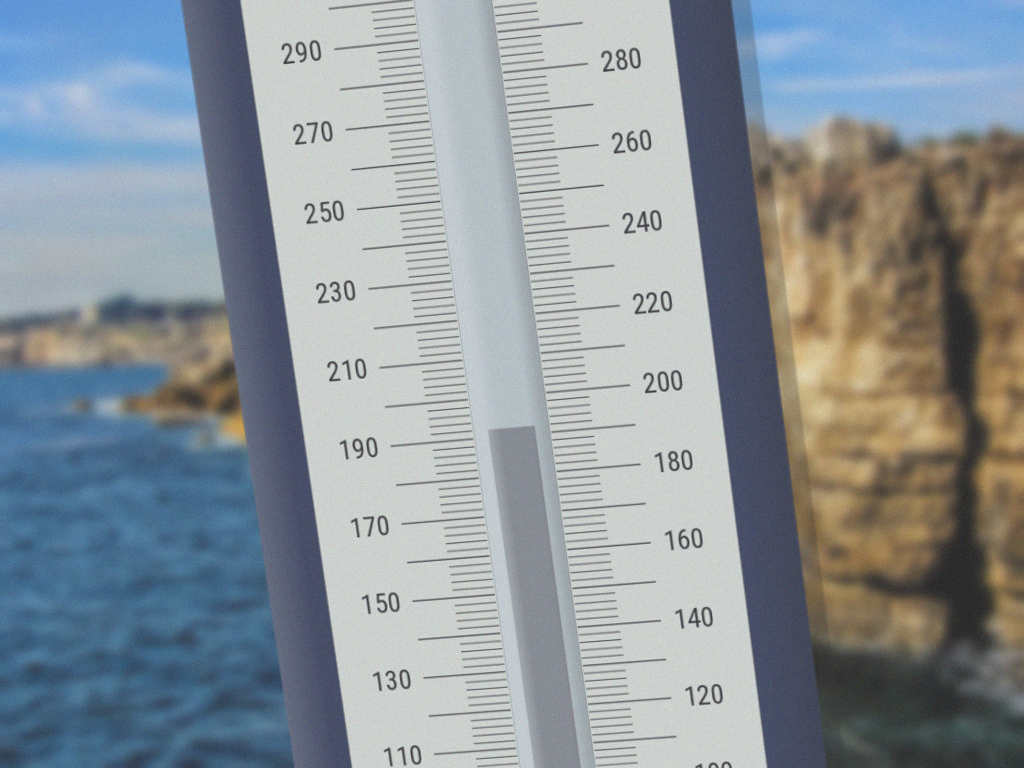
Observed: 192; mmHg
